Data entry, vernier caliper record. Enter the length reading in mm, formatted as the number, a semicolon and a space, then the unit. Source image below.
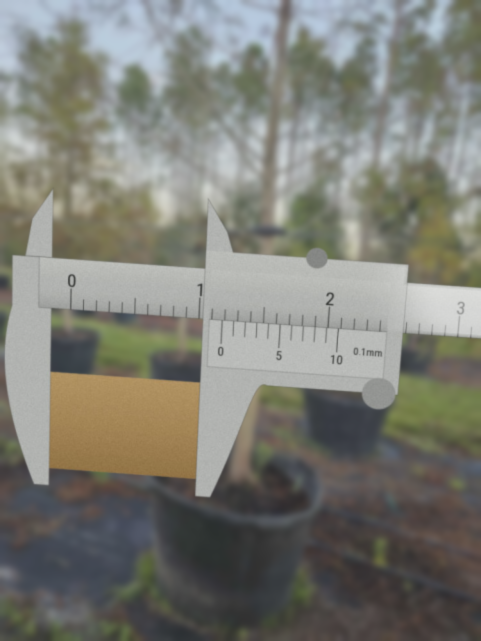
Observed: 11.8; mm
